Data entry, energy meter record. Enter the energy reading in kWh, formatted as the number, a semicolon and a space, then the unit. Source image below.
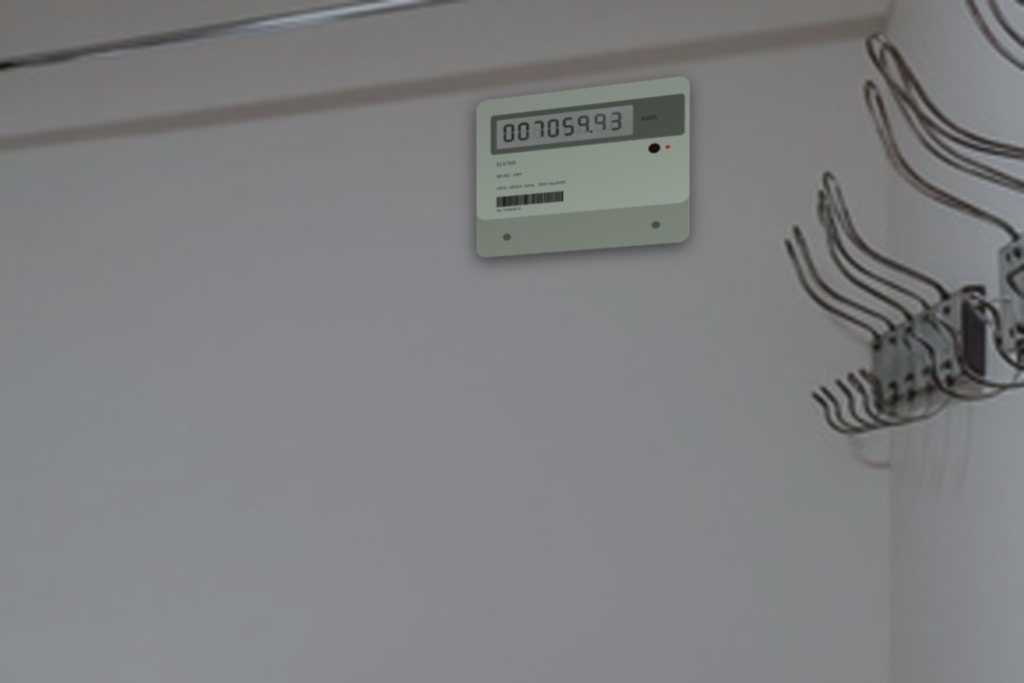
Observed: 7059.93; kWh
